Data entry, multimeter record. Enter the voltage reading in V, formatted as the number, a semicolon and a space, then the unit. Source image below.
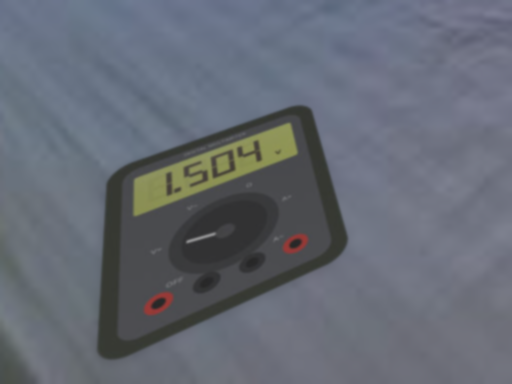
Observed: 1.504; V
